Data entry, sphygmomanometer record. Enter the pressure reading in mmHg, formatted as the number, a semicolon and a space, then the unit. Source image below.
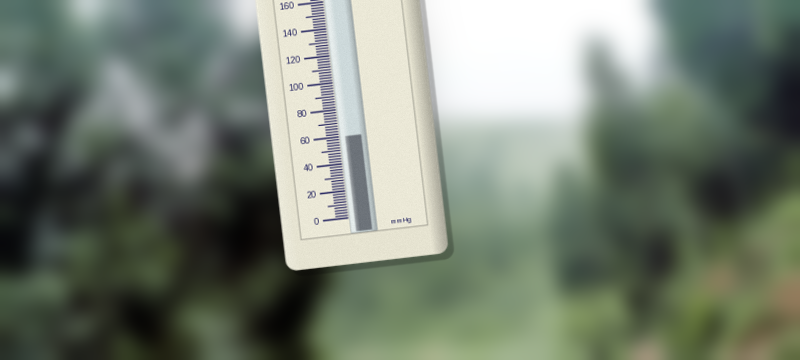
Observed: 60; mmHg
